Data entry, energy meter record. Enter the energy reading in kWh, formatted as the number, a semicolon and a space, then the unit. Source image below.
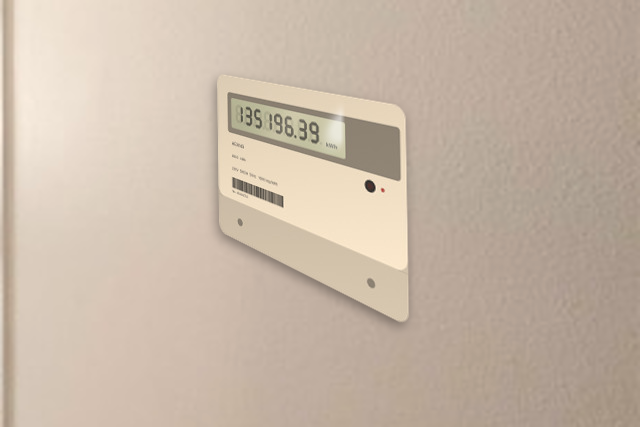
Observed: 135196.39; kWh
